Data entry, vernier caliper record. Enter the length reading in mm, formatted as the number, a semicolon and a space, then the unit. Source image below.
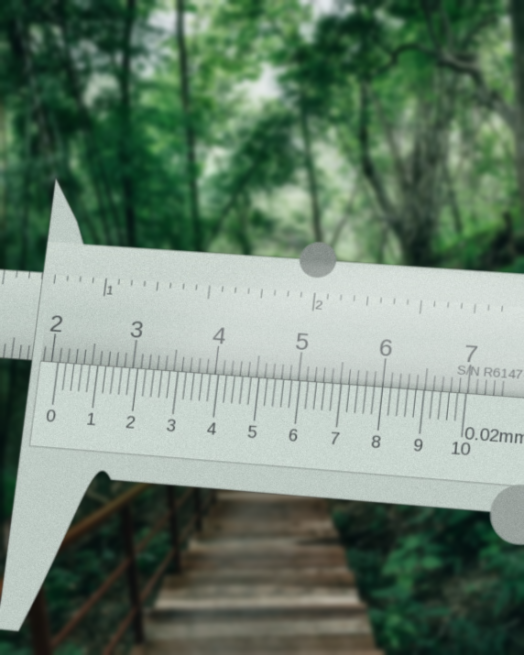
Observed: 20.8; mm
